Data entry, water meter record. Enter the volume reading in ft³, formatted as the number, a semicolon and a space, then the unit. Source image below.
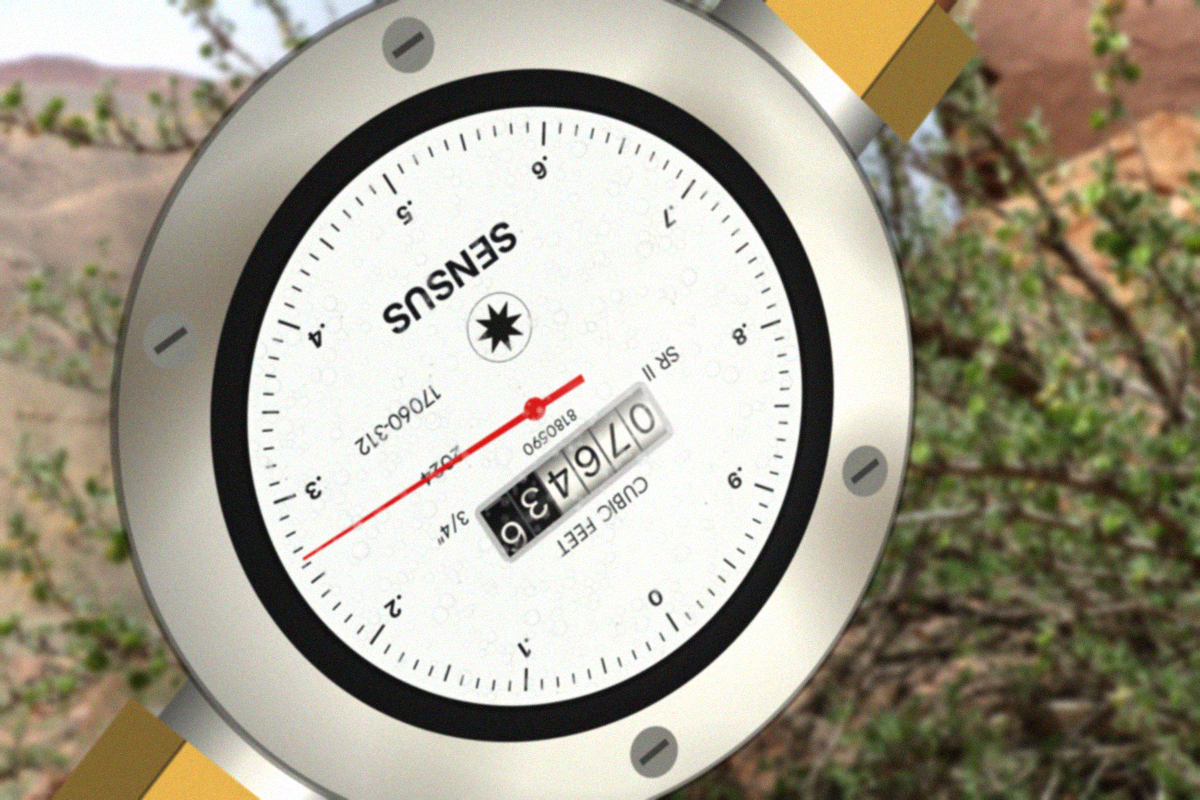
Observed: 76436.26; ft³
